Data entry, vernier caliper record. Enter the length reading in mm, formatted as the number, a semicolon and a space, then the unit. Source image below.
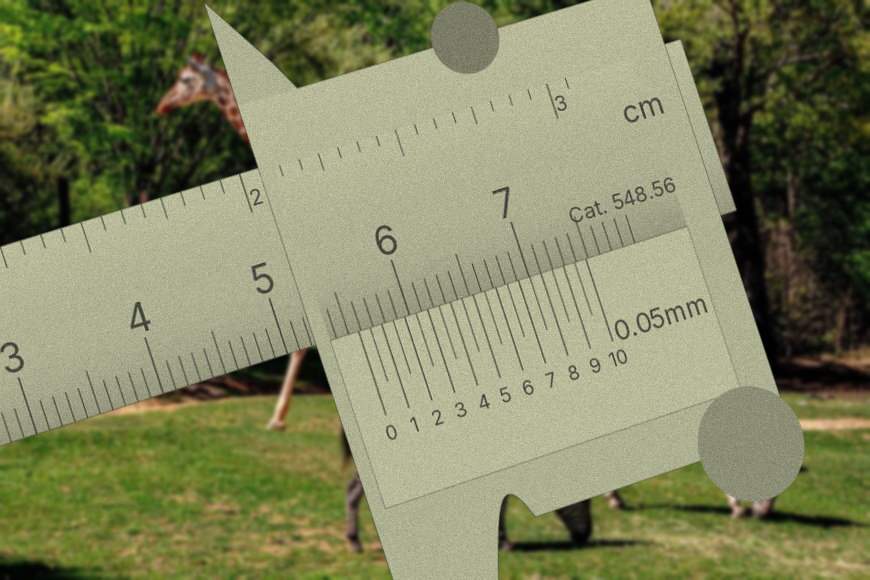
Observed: 55.8; mm
